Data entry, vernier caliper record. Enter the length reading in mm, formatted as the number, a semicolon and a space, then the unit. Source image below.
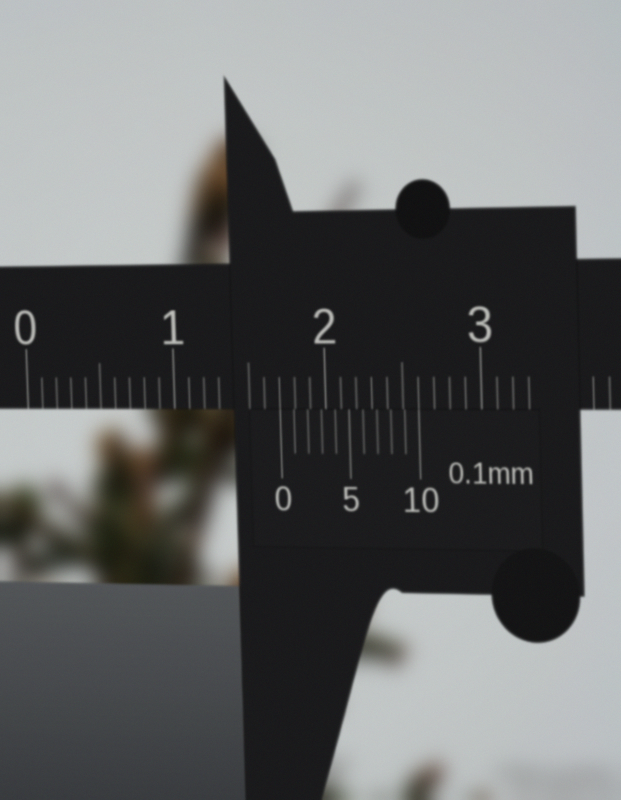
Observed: 17.0; mm
